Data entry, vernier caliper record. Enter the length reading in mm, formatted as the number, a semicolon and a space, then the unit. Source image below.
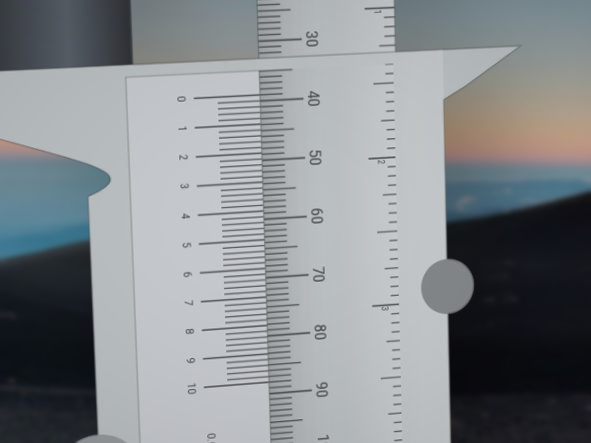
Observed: 39.0; mm
